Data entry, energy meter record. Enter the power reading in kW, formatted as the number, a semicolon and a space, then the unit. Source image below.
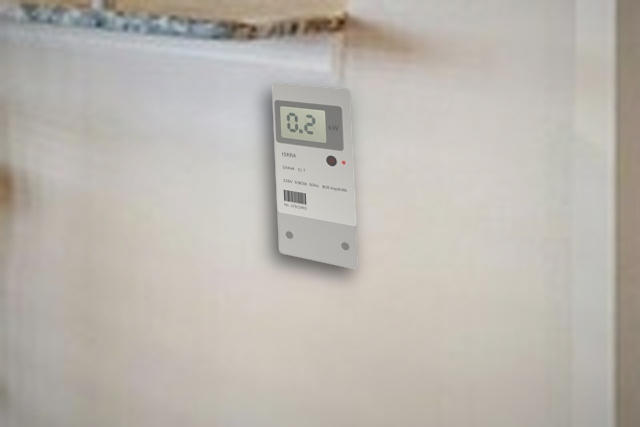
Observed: 0.2; kW
